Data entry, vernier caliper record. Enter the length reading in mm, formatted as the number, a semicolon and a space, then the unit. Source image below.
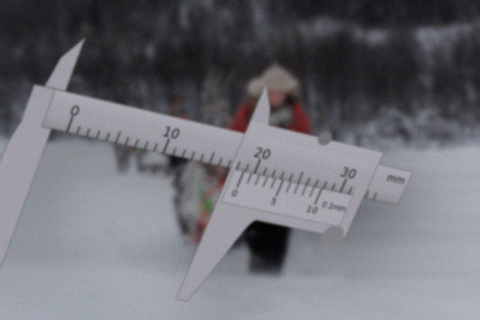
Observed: 18.8; mm
